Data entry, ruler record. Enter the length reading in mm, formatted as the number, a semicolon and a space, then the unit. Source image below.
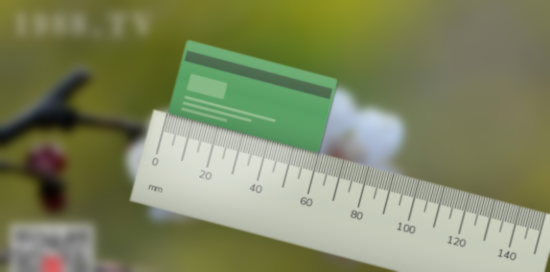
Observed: 60; mm
